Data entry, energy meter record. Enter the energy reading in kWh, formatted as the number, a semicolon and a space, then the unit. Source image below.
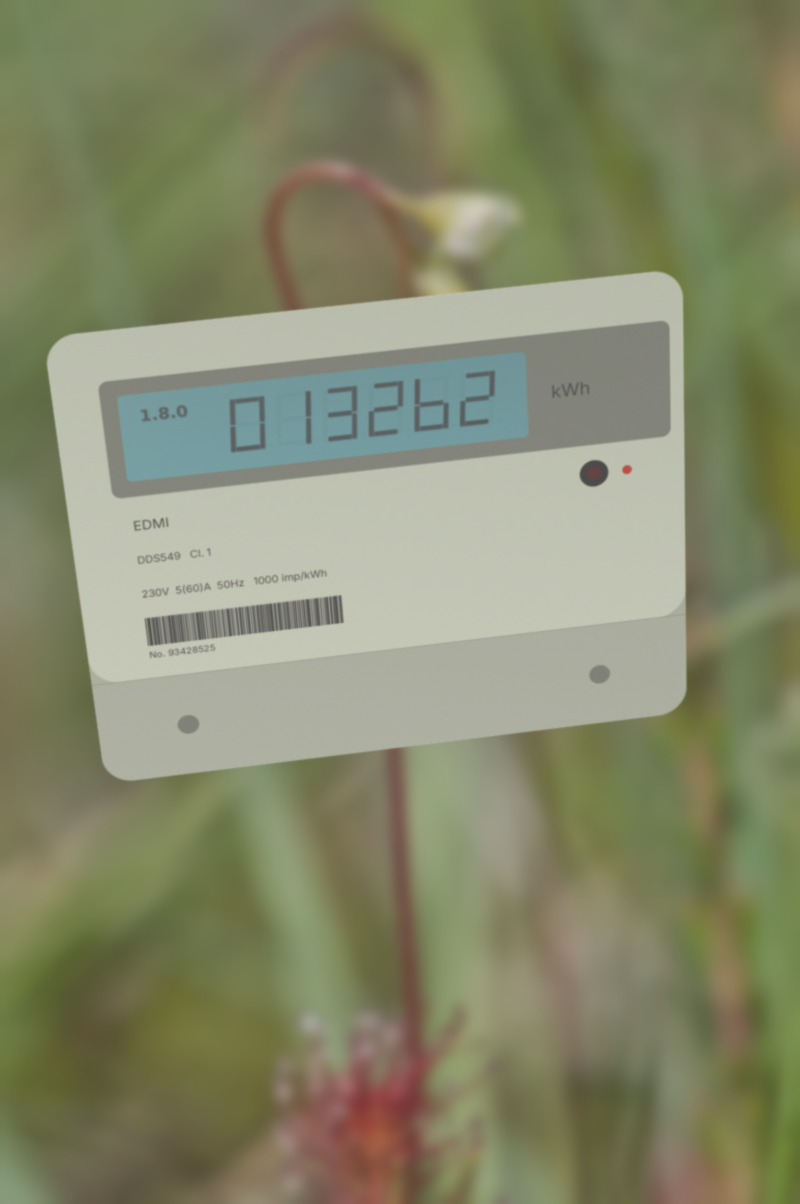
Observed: 13262; kWh
